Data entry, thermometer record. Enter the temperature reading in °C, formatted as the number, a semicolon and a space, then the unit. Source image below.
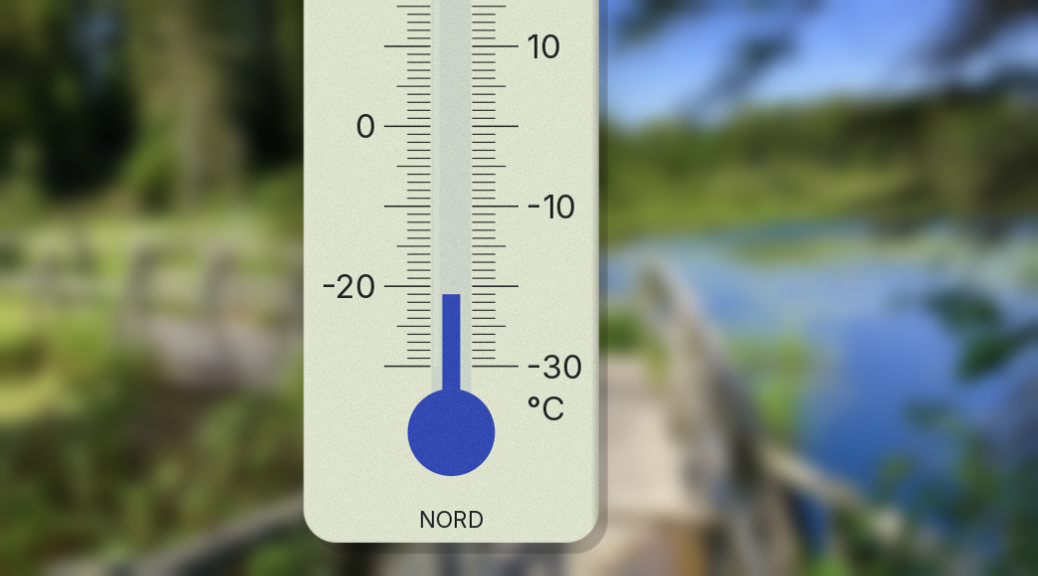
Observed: -21; °C
